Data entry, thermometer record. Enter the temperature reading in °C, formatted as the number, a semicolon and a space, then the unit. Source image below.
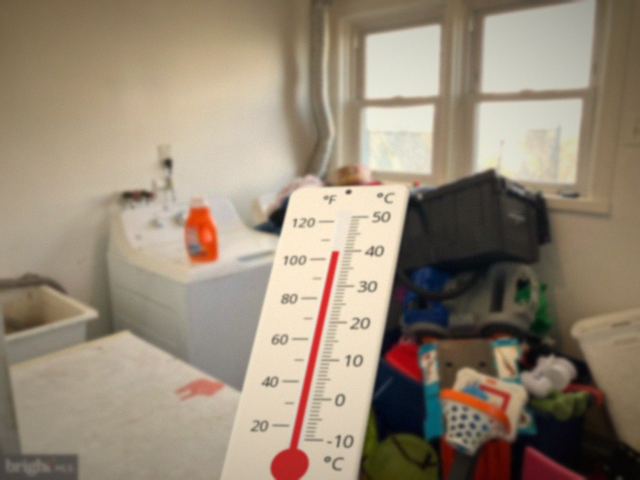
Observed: 40; °C
